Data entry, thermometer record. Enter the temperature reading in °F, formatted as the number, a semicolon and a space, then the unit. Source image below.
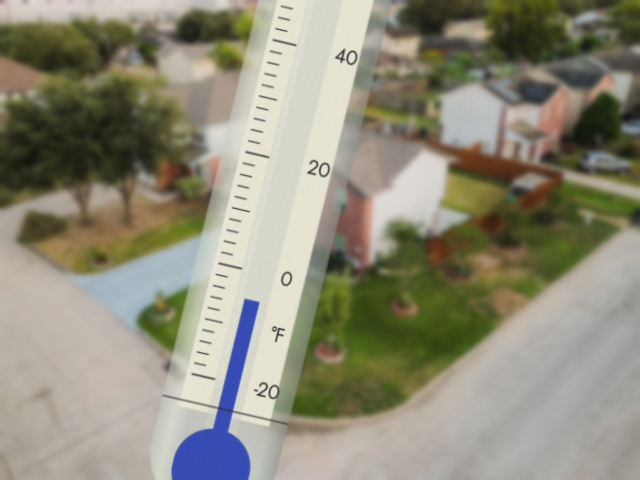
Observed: -5; °F
